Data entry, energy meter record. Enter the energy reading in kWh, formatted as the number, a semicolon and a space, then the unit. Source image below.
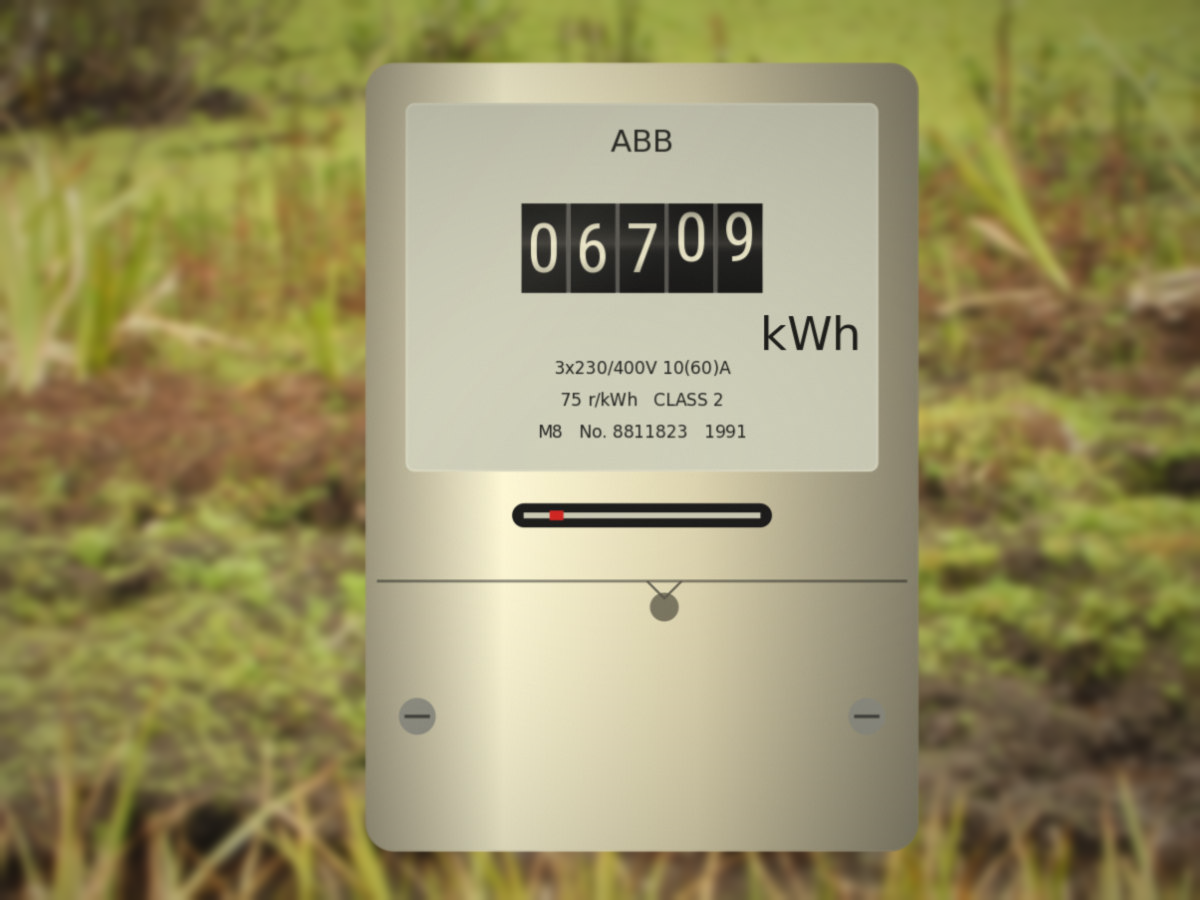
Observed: 6709; kWh
